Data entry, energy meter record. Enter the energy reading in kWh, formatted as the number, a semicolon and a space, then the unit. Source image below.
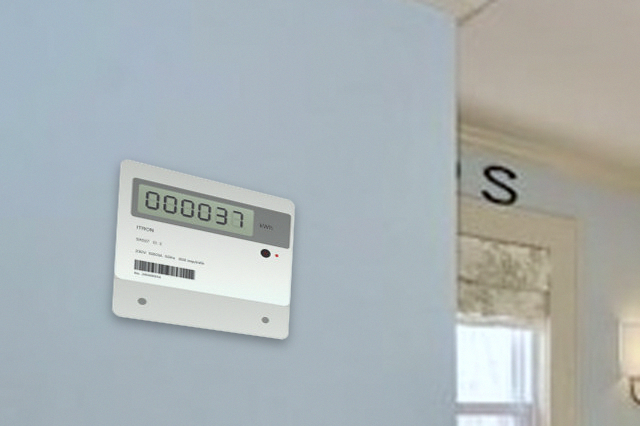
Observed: 37; kWh
